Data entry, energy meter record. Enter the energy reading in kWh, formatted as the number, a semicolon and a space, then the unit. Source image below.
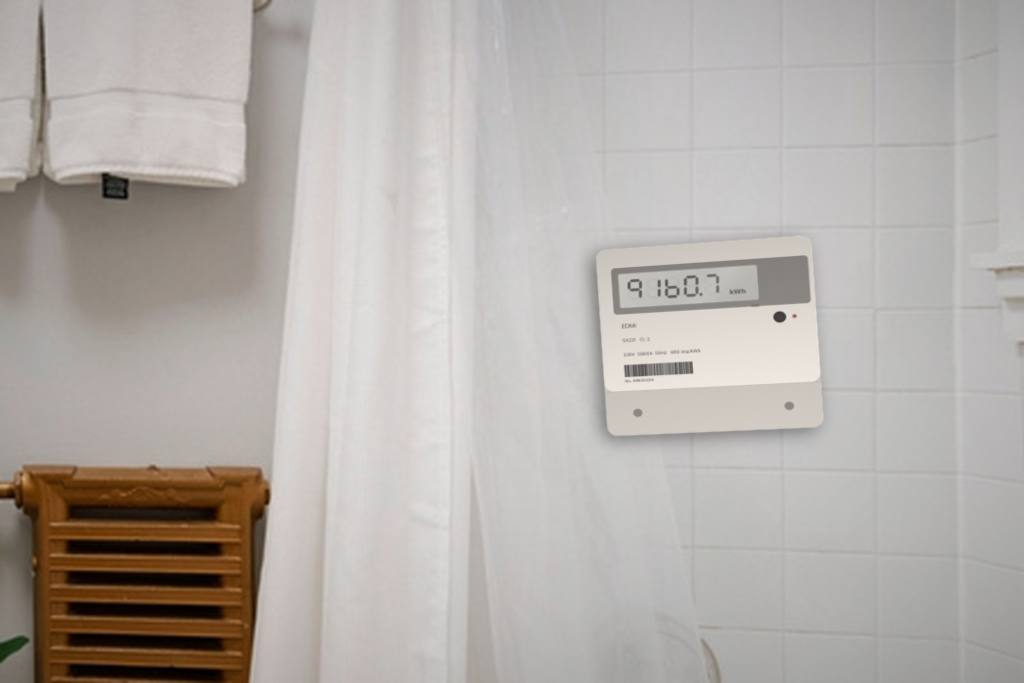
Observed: 9160.7; kWh
